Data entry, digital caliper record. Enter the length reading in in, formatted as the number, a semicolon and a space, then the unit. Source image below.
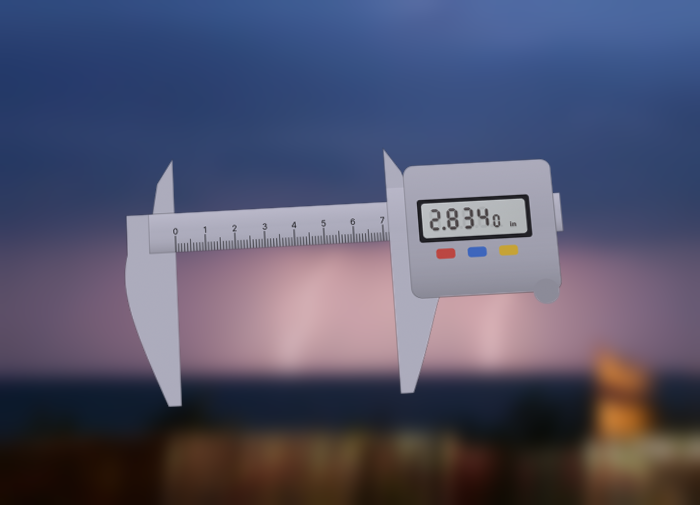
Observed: 2.8340; in
